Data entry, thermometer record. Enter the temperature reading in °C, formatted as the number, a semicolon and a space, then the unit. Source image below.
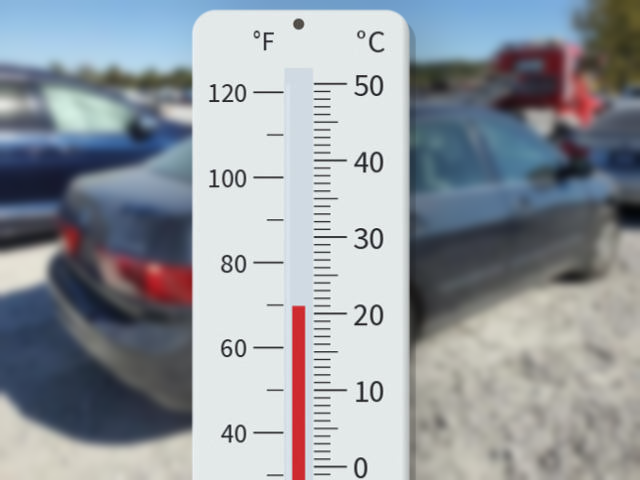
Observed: 21; °C
